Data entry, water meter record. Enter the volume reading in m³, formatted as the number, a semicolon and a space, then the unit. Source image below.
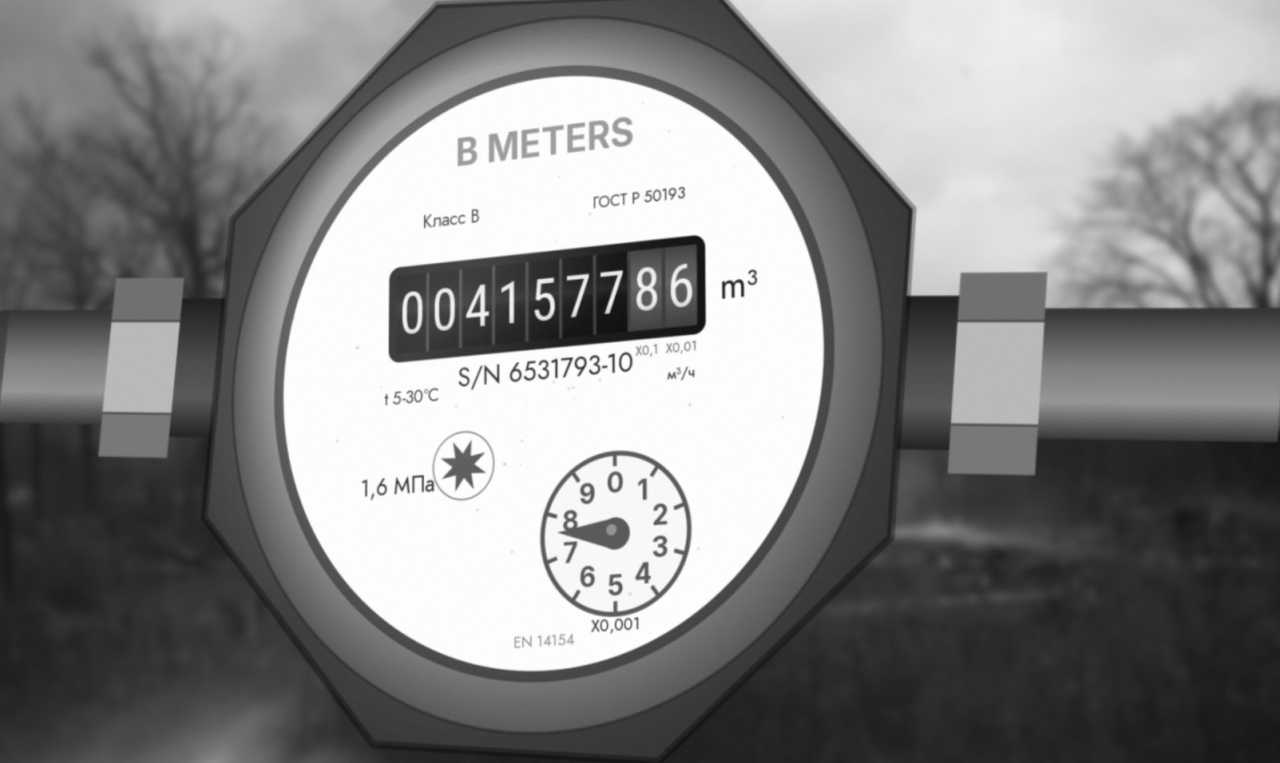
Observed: 41577.867; m³
